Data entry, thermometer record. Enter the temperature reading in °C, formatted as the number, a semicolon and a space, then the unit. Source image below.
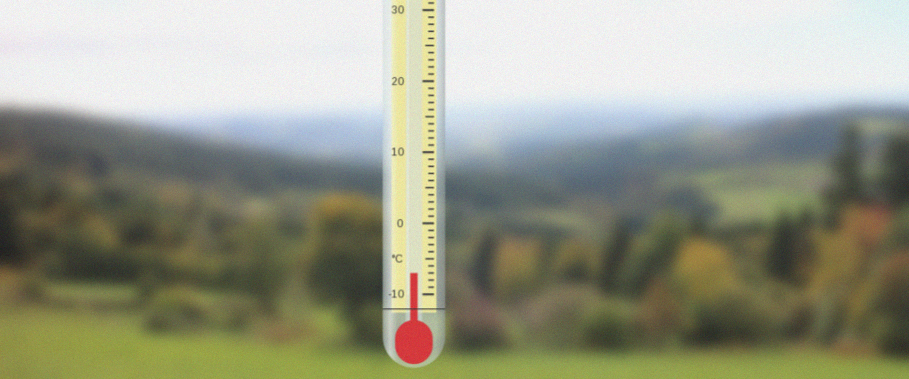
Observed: -7; °C
